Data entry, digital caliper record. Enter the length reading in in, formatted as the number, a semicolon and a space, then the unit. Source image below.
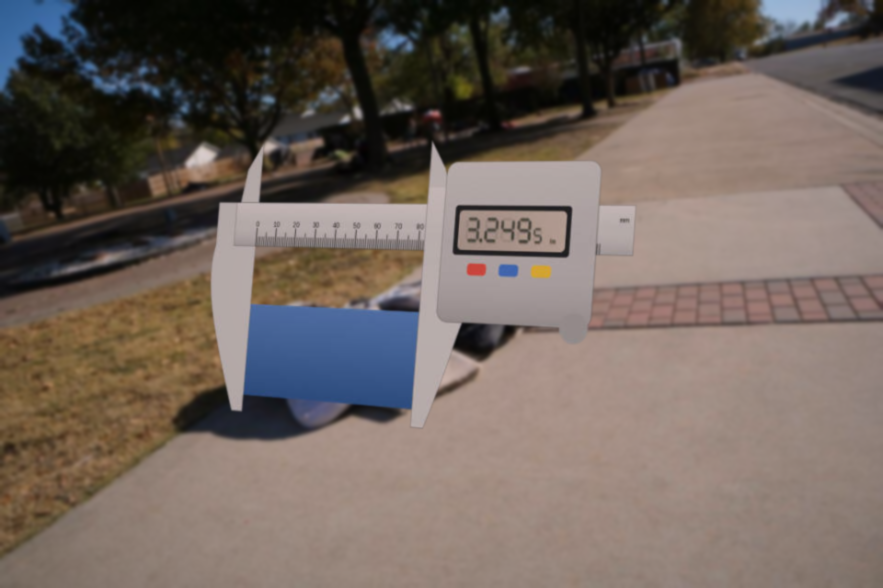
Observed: 3.2495; in
